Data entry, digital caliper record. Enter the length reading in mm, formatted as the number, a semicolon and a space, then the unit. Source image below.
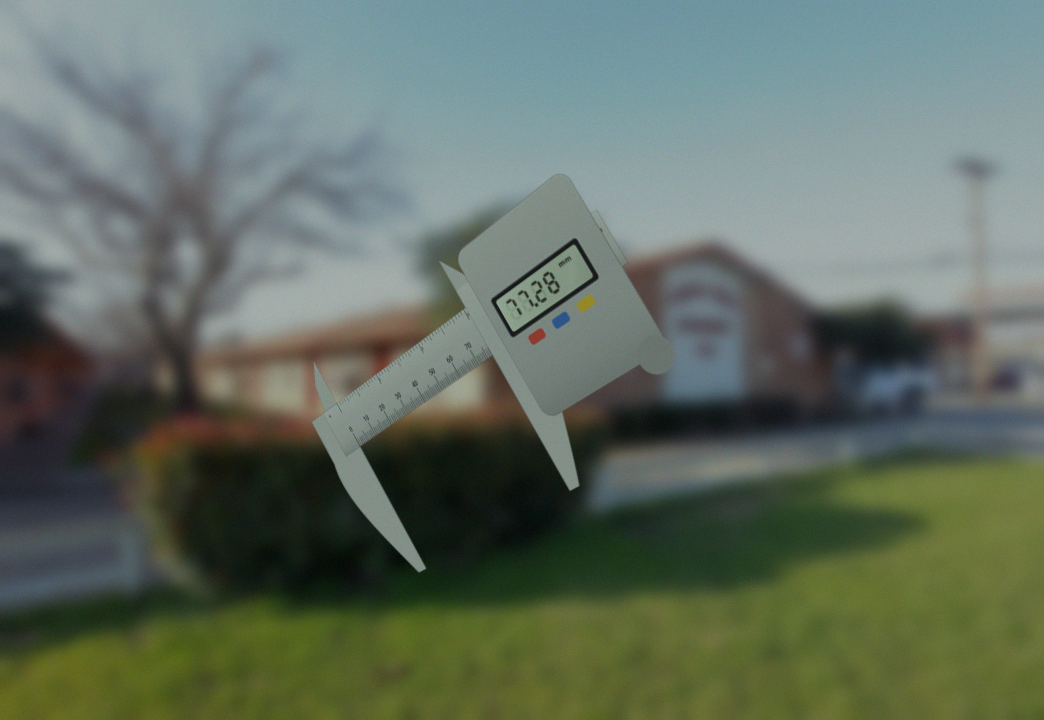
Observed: 77.28; mm
